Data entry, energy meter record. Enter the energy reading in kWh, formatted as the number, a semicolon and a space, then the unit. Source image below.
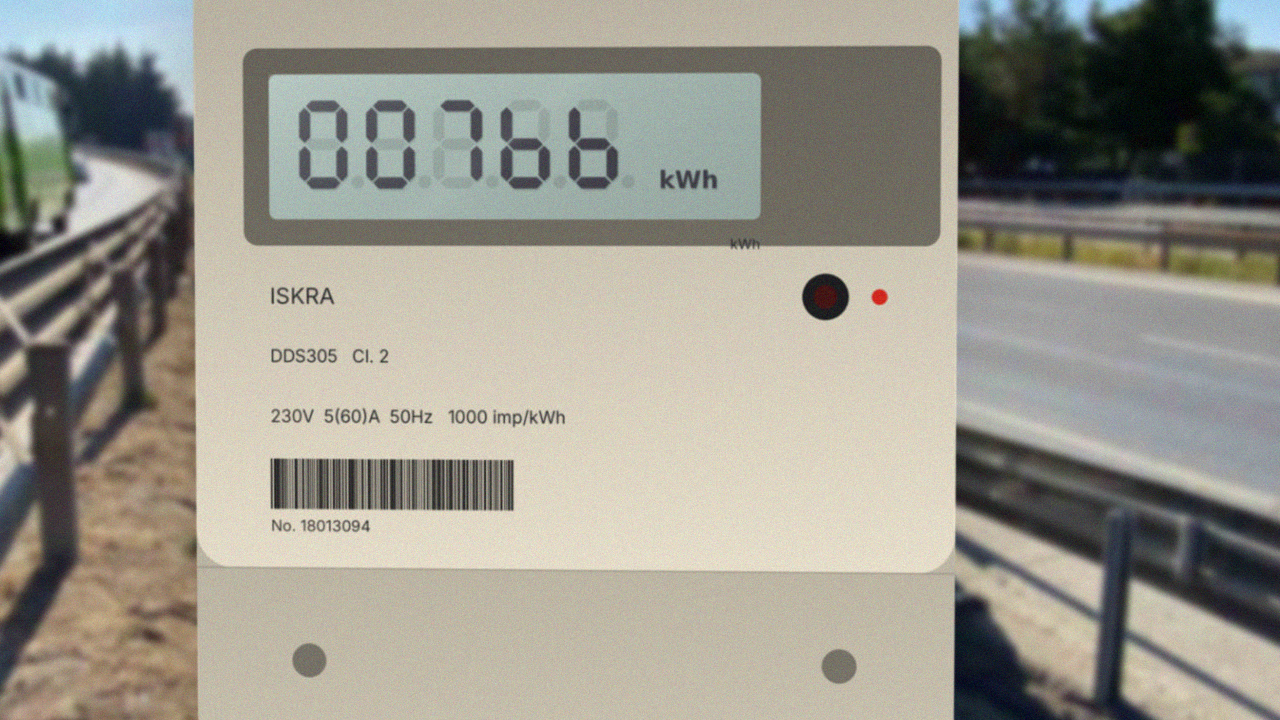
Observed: 766; kWh
